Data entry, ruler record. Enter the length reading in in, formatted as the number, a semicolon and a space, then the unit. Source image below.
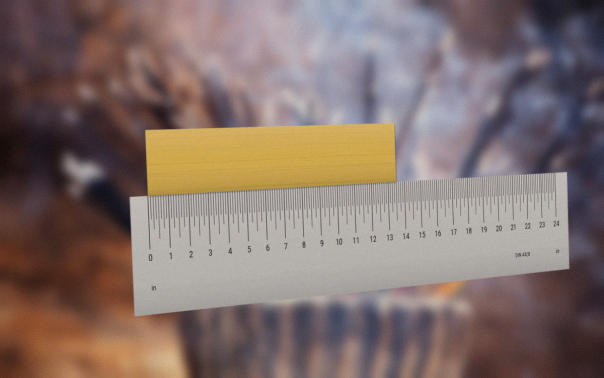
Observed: 13.5; in
